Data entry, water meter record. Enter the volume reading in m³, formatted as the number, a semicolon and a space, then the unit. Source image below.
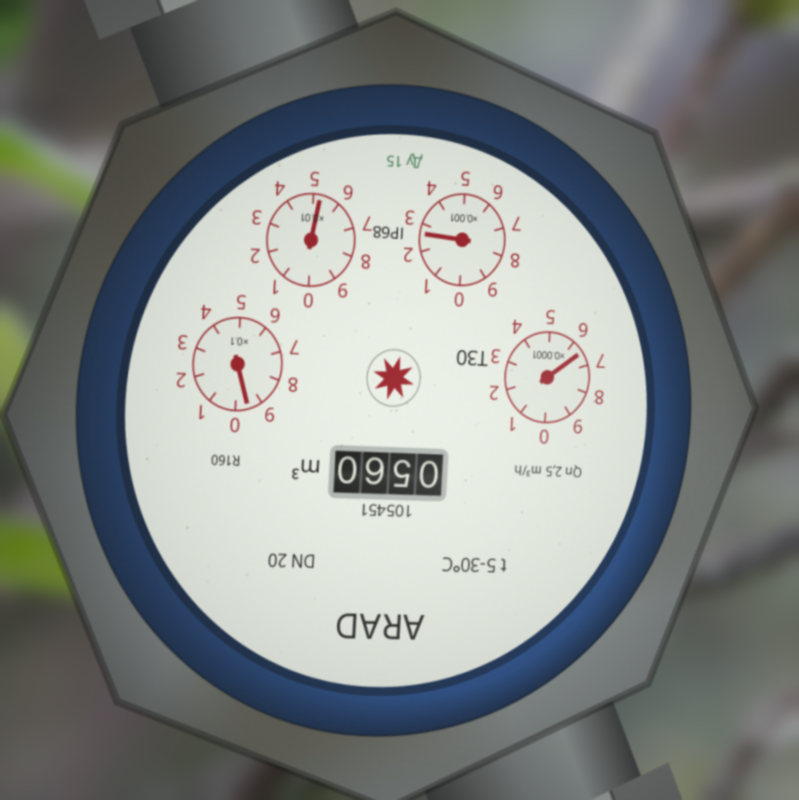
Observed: 559.9526; m³
